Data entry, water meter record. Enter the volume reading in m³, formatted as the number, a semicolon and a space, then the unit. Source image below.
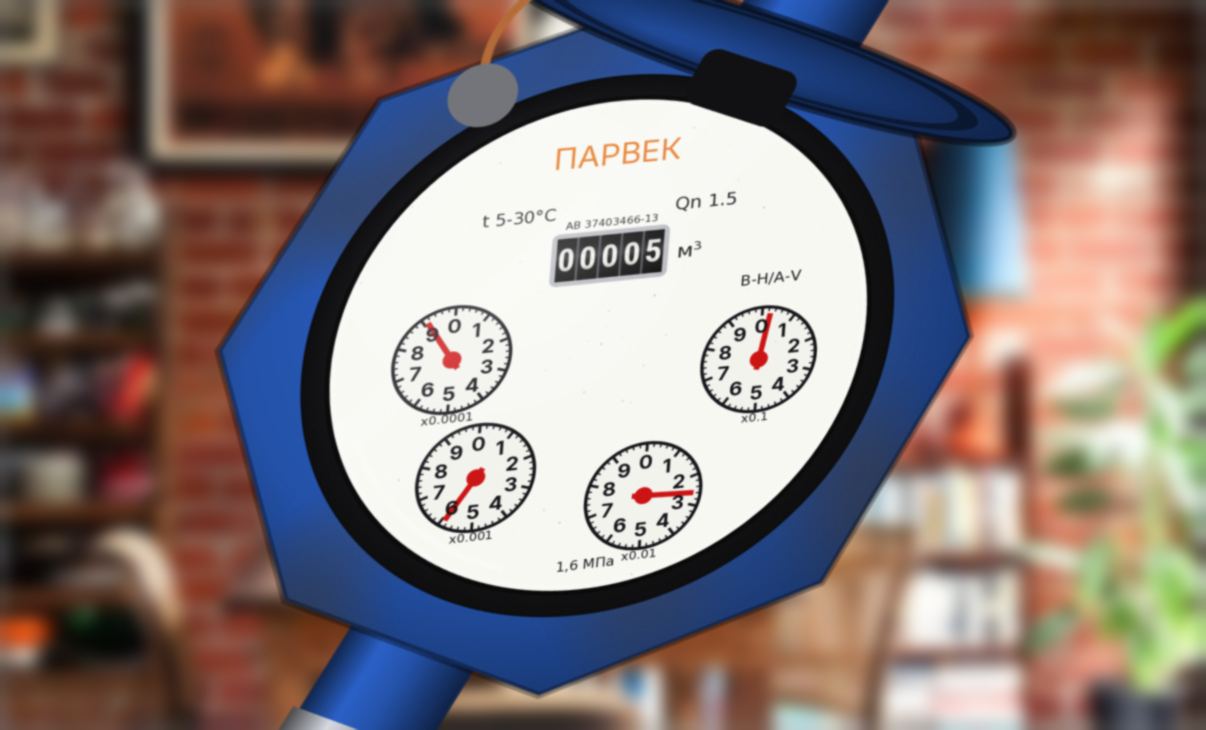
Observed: 5.0259; m³
